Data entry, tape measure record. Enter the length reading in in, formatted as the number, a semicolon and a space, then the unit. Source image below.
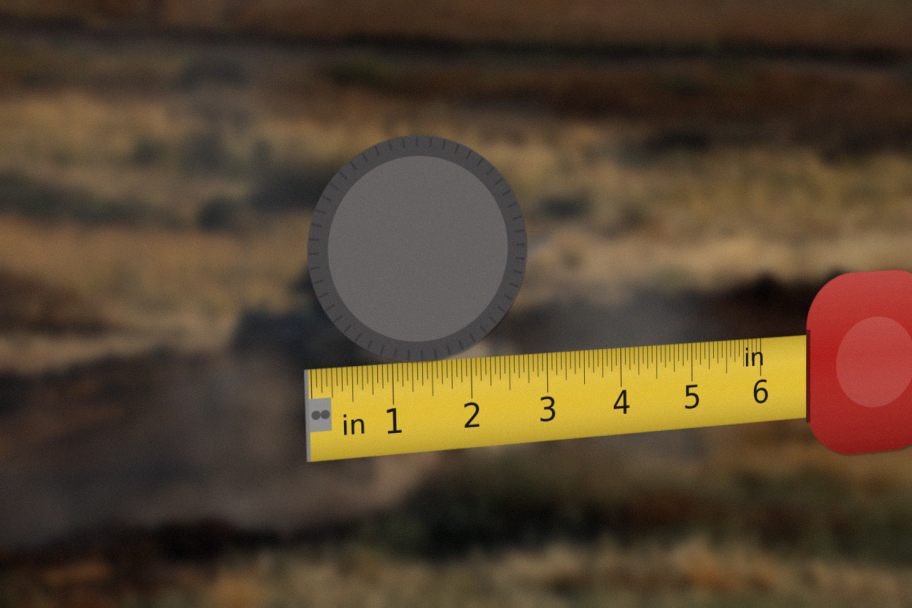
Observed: 2.75; in
